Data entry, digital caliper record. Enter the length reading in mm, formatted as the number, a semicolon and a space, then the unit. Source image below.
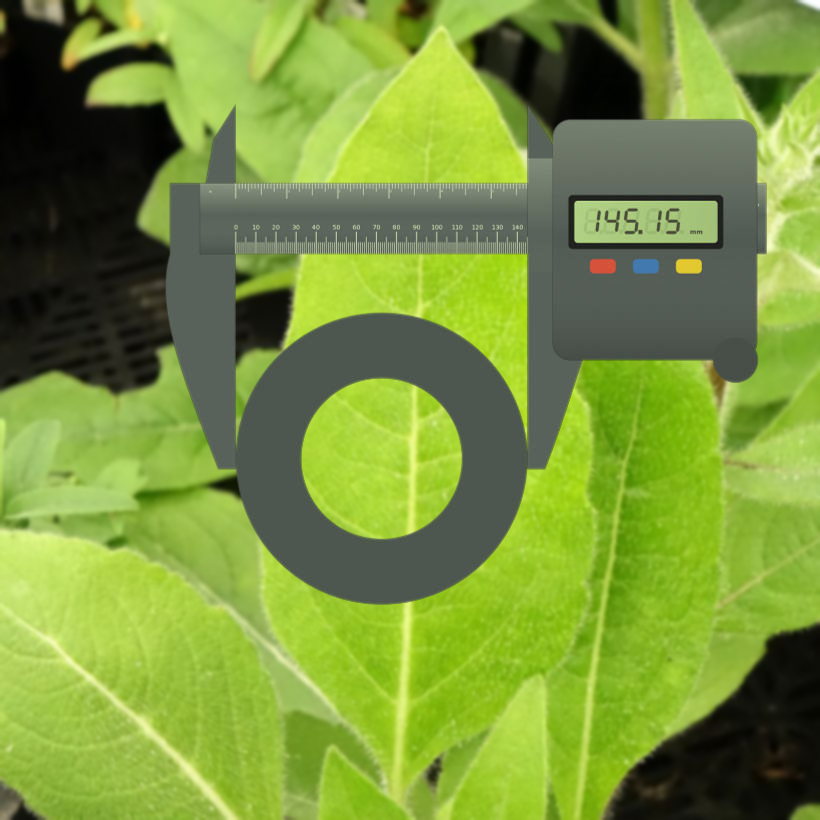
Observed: 145.15; mm
